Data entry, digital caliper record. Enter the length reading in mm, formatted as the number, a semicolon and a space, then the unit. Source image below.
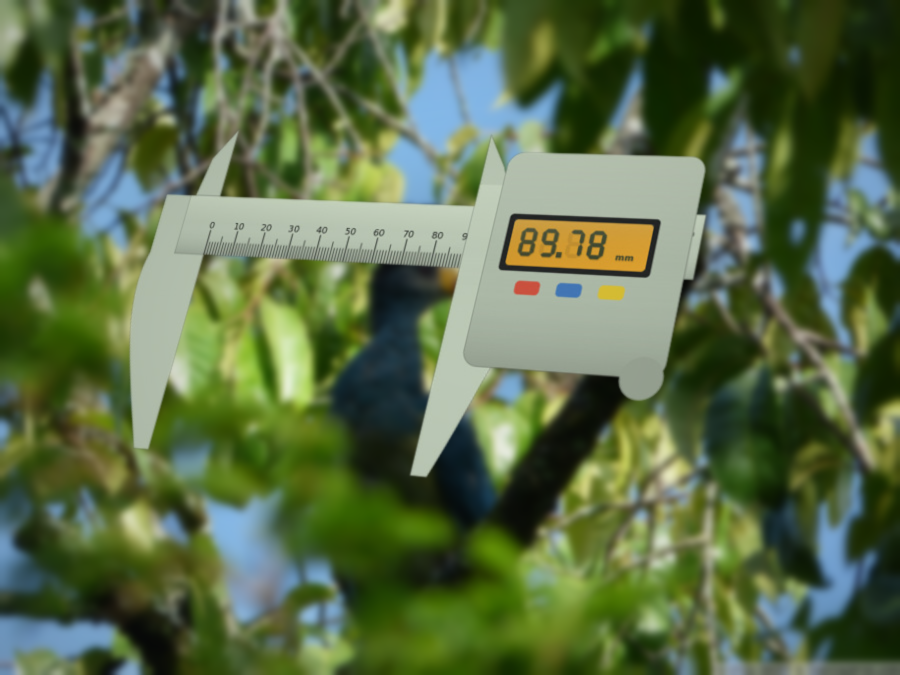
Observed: 89.78; mm
